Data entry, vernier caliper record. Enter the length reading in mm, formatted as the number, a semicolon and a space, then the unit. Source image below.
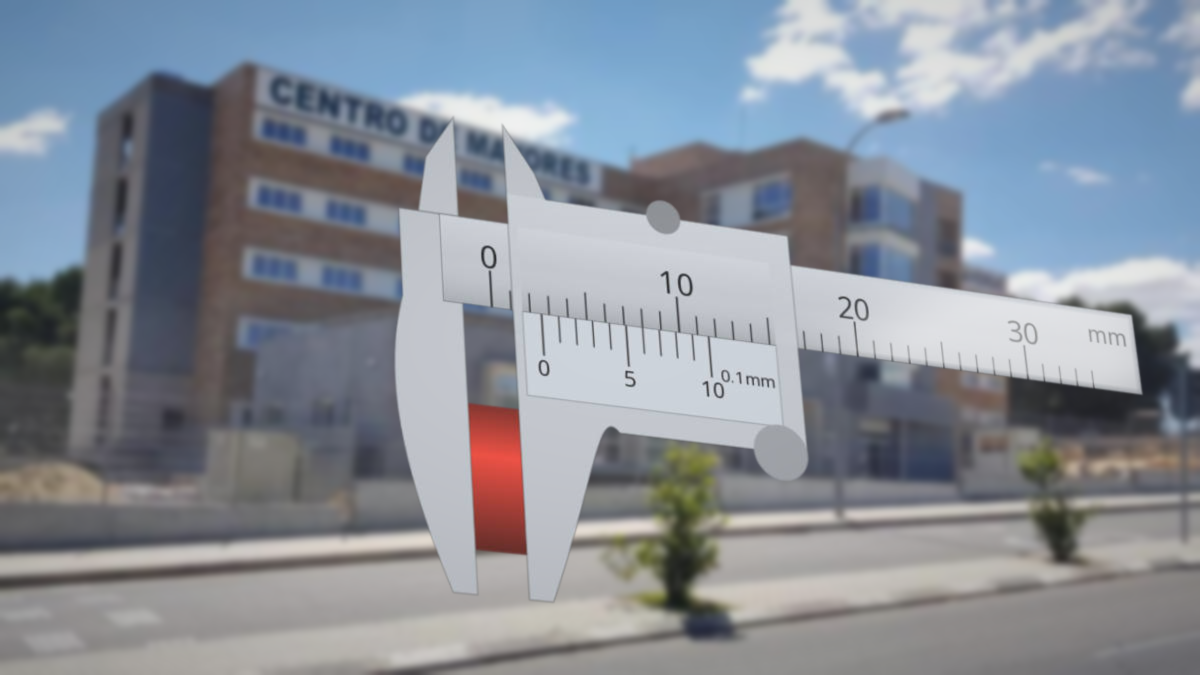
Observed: 2.6; mm
